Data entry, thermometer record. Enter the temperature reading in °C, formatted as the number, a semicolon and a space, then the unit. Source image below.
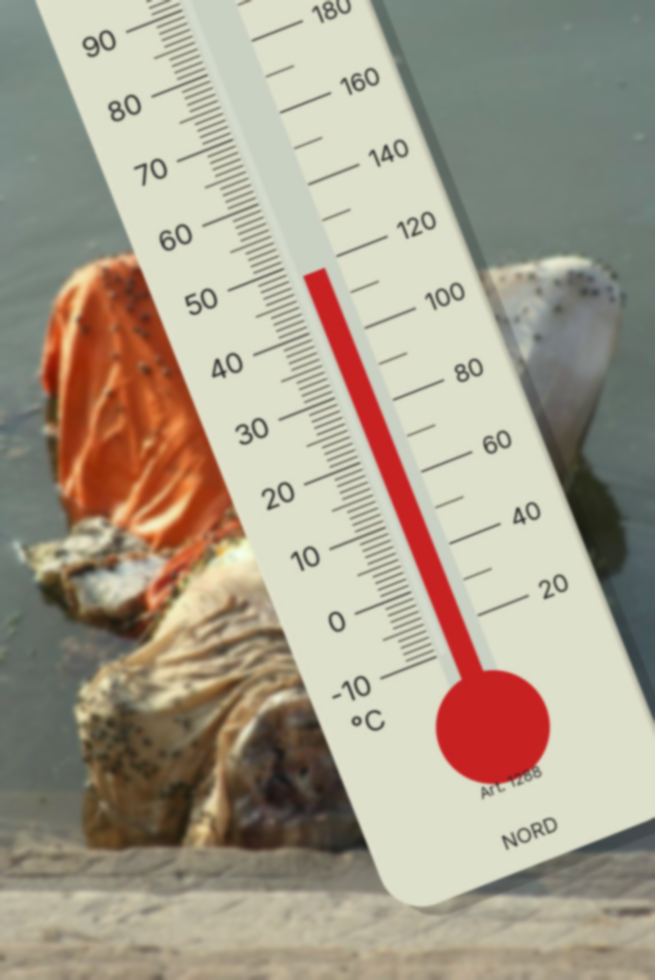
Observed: 48; °C
